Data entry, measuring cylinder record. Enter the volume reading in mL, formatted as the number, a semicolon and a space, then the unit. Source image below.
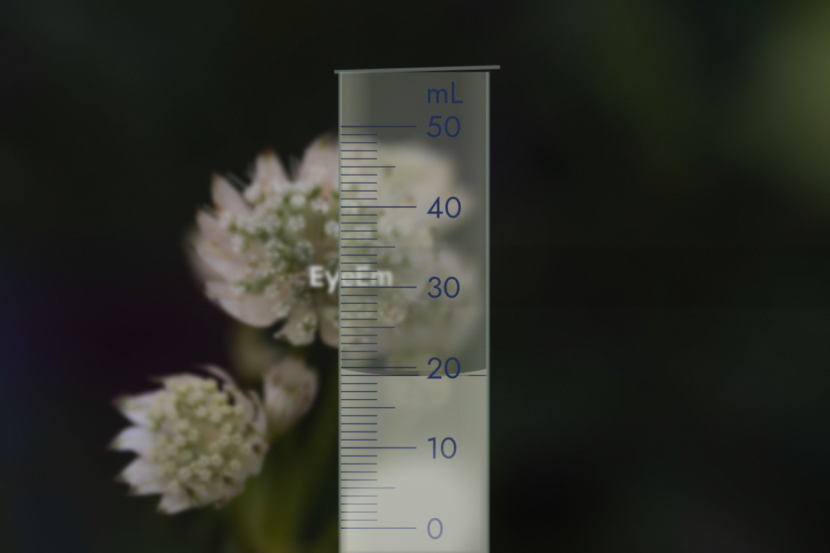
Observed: 19; mL
